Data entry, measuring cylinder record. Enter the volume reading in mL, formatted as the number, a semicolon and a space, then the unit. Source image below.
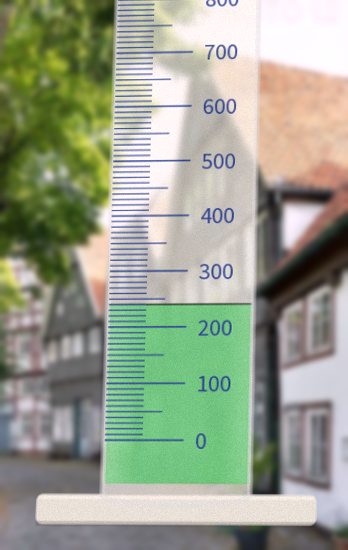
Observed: 240; mL
